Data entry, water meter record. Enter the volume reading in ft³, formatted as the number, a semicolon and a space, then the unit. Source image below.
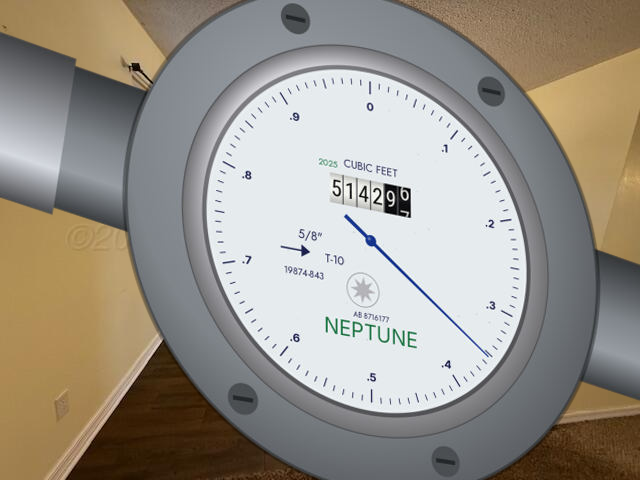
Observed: 514296.35; ft³
